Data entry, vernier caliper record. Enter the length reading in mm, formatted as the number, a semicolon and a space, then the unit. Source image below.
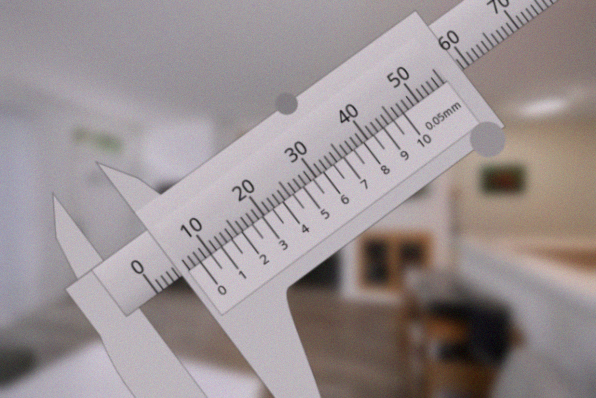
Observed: 8.0; mm
